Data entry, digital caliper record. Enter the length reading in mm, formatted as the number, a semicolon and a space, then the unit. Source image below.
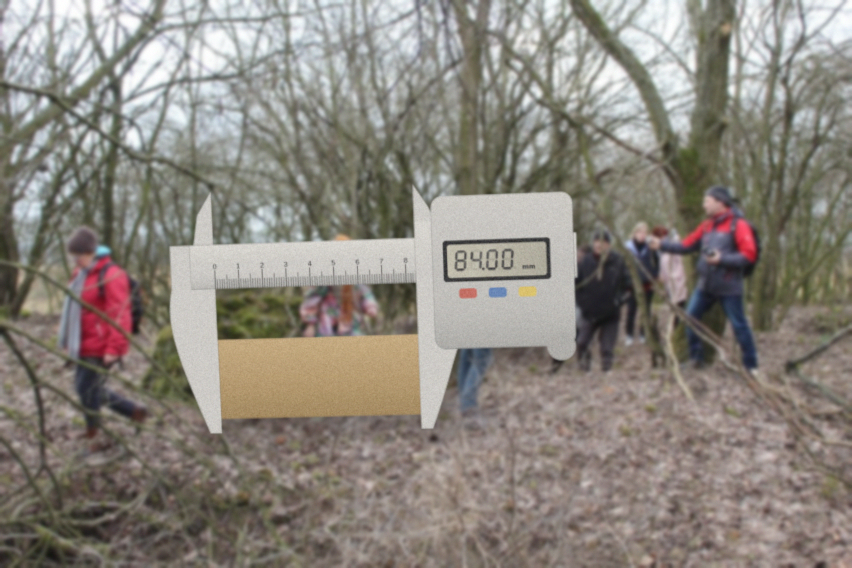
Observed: 84.00; mm
